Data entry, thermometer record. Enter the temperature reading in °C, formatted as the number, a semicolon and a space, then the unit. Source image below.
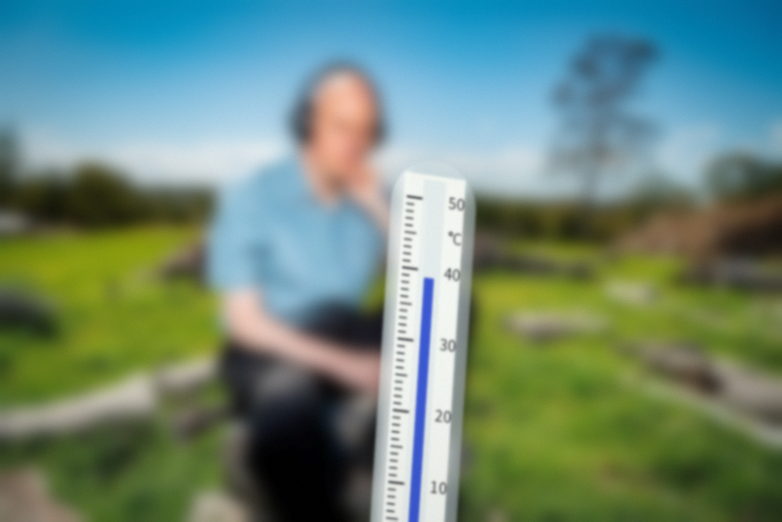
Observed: 39; °C
